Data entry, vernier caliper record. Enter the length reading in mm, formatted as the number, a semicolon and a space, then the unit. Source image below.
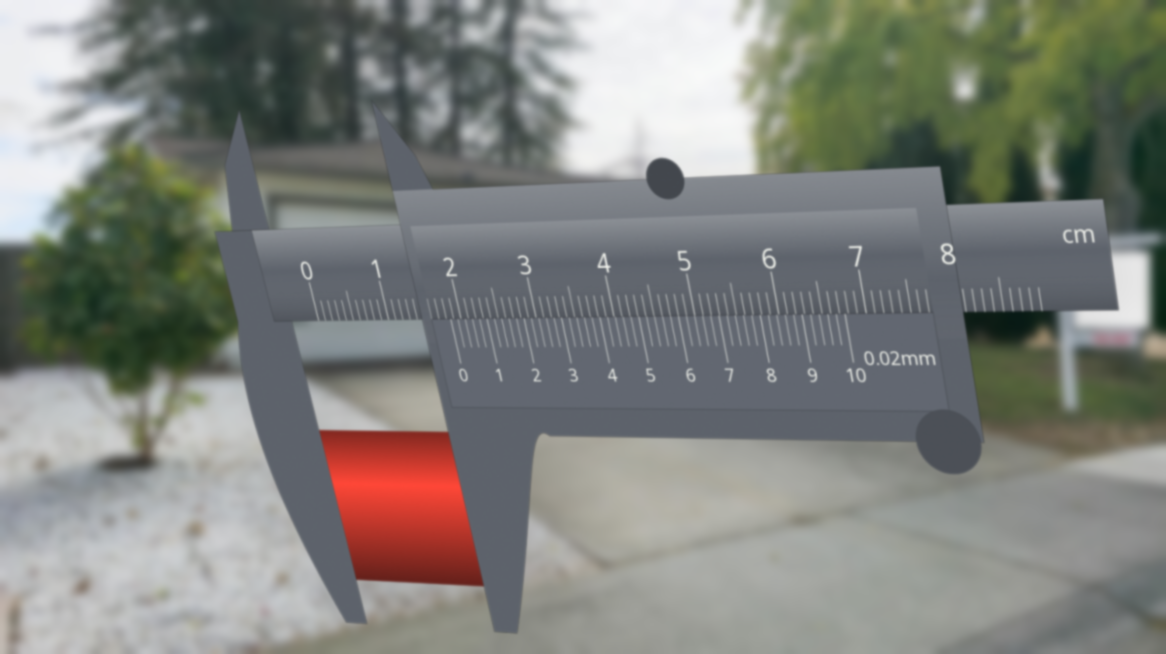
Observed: 18.6; mm
